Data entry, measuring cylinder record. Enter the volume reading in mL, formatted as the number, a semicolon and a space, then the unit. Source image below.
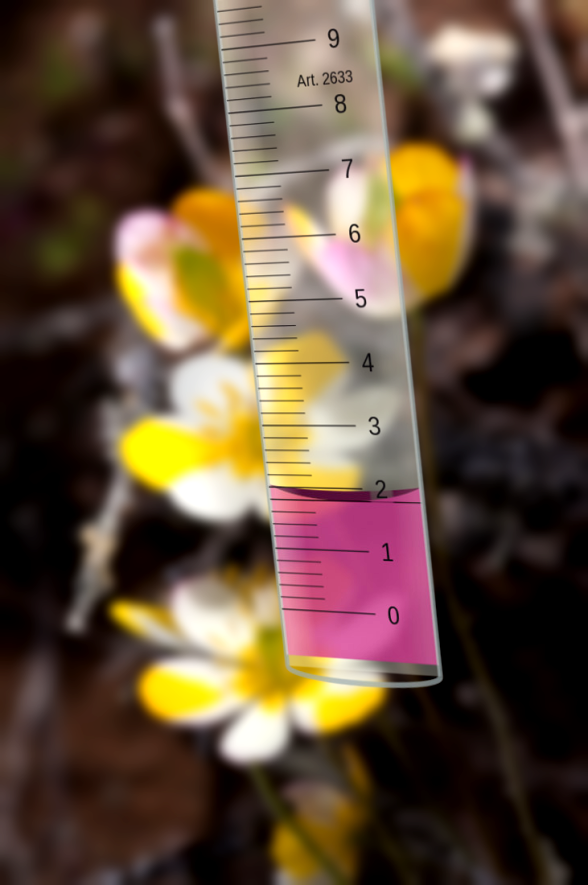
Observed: 1.8; mL
